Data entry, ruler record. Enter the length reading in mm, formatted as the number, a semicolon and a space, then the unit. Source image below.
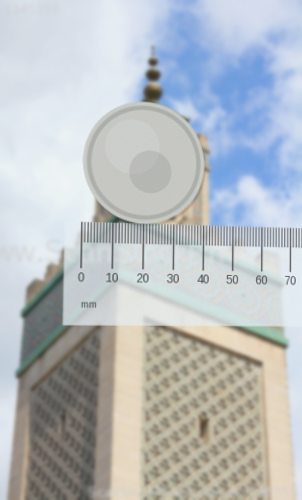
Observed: 40; mm
